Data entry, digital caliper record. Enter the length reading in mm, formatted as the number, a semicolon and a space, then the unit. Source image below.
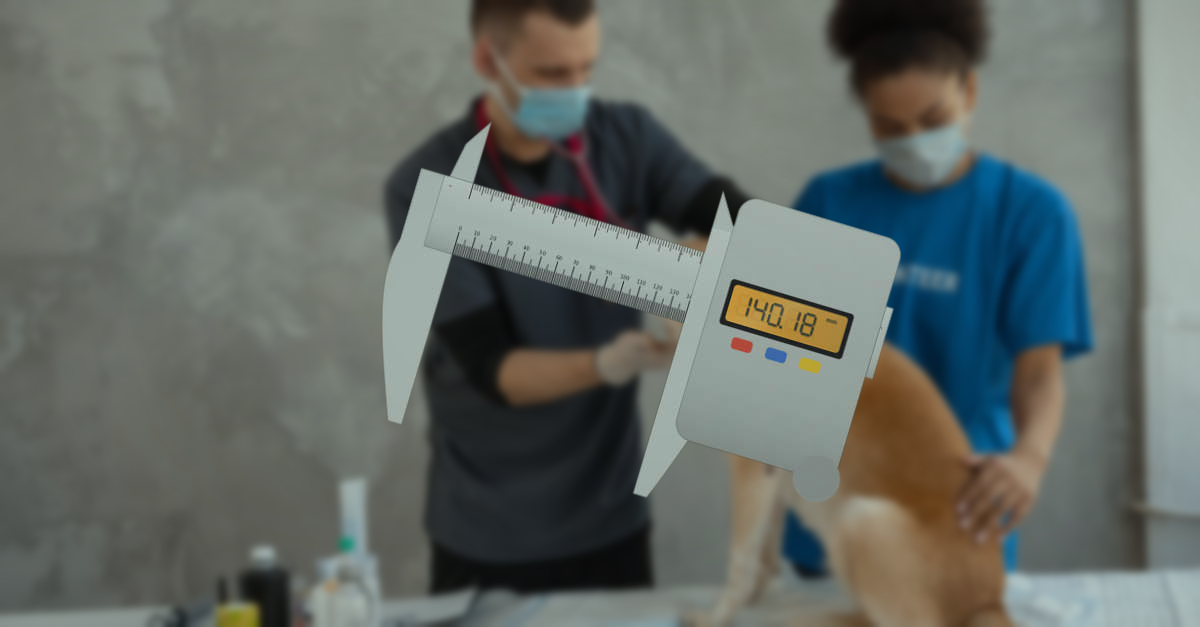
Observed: 140.18; mm
